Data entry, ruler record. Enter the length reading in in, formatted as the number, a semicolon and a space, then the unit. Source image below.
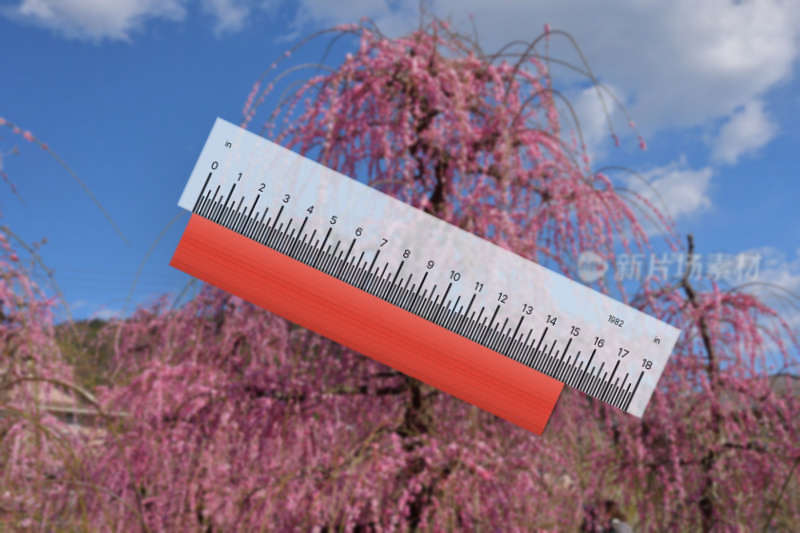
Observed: 15.5; in
